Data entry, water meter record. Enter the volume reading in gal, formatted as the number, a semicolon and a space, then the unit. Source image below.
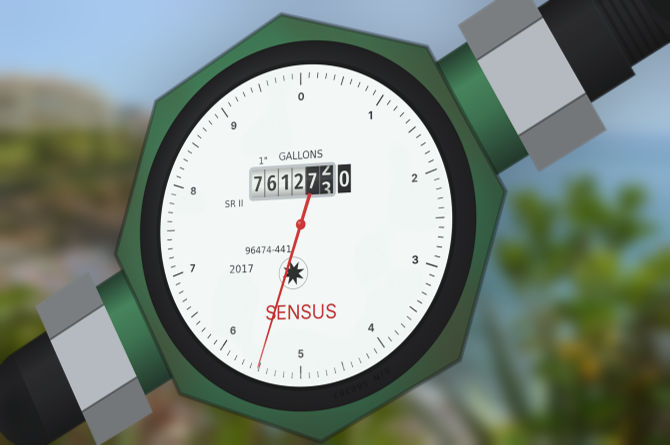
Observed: 7612725.5; gal
